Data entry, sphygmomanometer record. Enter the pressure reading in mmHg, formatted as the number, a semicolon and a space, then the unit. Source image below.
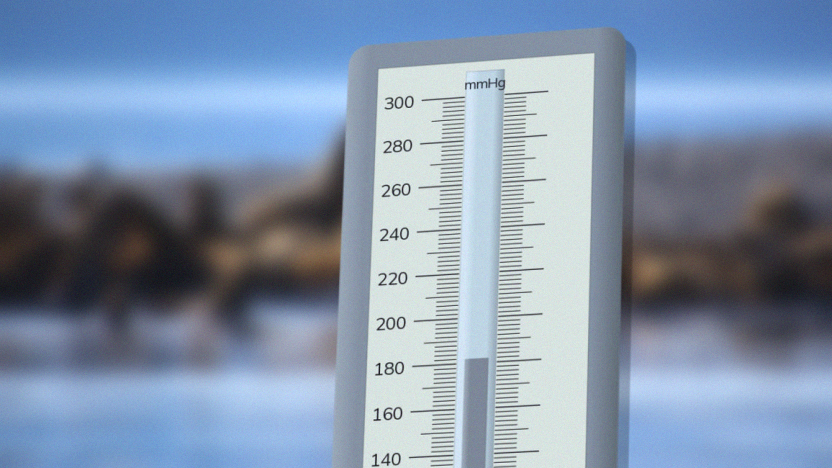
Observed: 182; mmHg
